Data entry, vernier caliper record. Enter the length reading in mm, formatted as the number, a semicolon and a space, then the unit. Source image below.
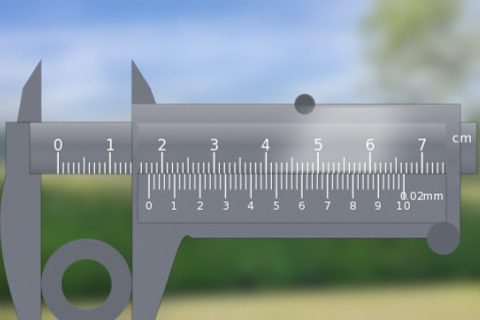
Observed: 17.5; mm
